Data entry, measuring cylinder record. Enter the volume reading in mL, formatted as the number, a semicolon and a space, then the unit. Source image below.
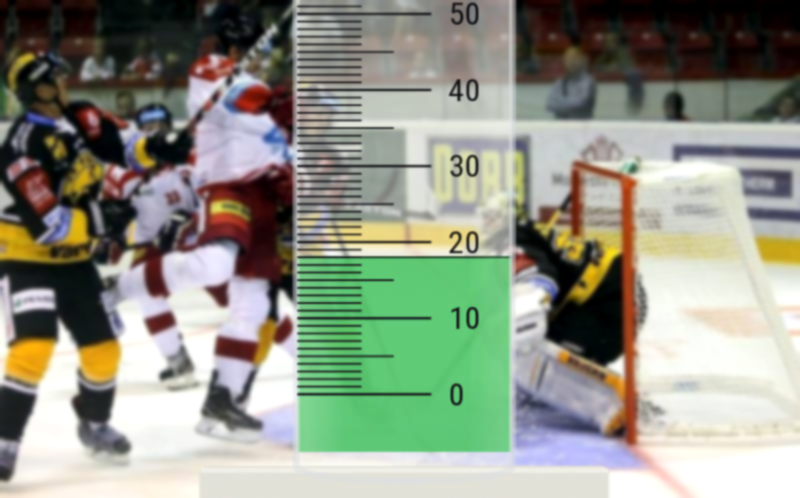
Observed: 18; mL
